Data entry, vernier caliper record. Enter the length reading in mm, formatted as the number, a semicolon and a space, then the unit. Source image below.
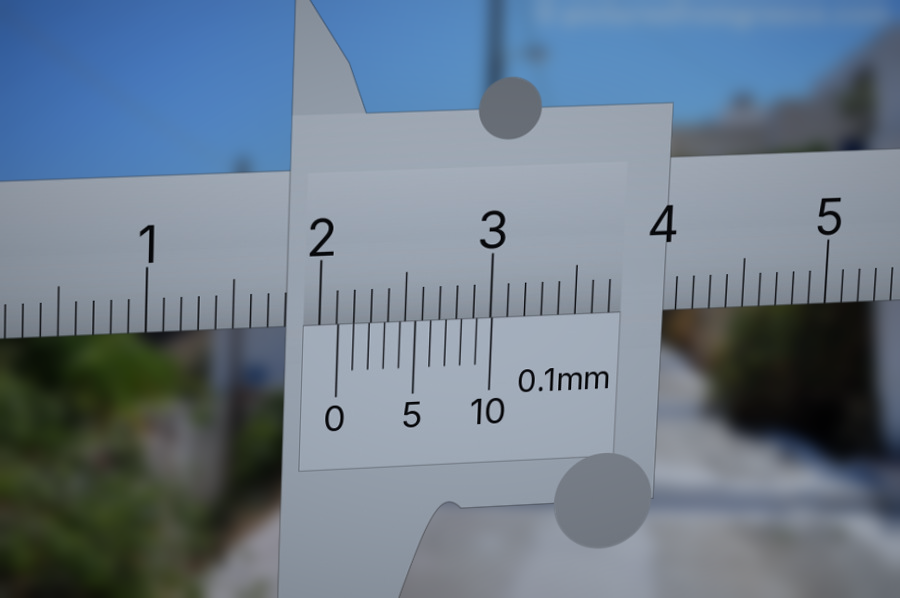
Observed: 21.1; mm
